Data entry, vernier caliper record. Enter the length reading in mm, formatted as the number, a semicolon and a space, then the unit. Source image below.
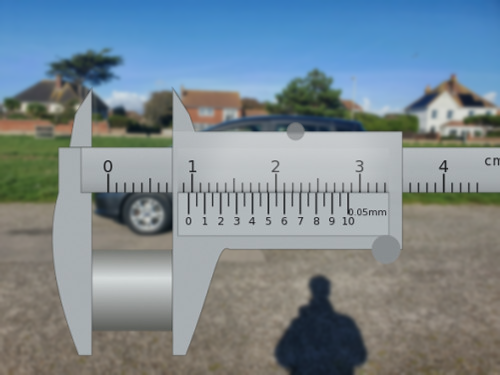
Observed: 9.6; mm
